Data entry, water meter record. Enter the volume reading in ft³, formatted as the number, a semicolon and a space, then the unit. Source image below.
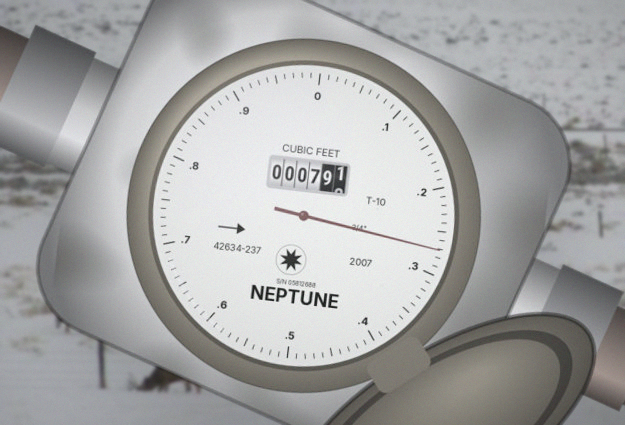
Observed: 791.27; ft³
